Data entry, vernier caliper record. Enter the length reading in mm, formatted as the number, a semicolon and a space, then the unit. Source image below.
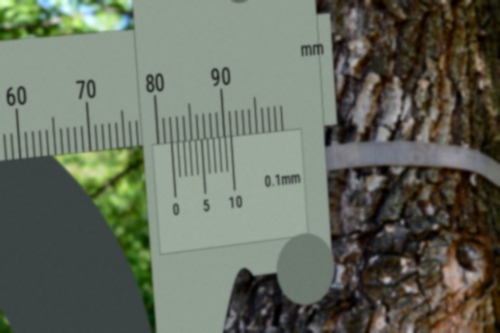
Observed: 82.0; mm
